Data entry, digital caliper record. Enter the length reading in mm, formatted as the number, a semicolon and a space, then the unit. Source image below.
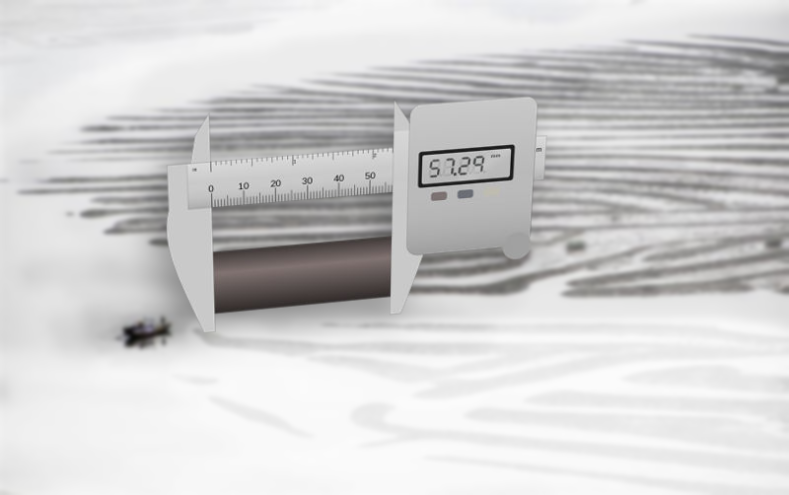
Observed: 57.29; mm
